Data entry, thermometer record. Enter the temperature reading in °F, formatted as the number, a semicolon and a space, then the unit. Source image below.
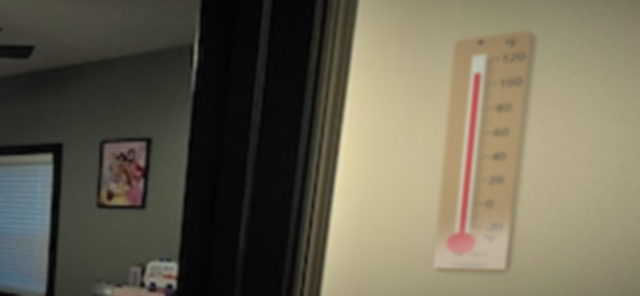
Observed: 110; °F
